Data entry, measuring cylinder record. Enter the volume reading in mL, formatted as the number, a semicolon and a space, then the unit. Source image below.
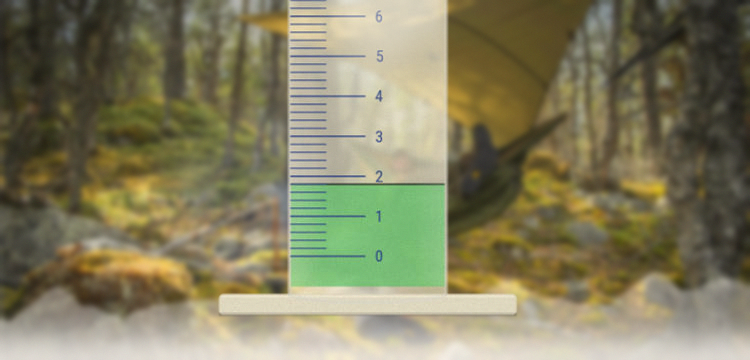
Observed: 1.8; mL
